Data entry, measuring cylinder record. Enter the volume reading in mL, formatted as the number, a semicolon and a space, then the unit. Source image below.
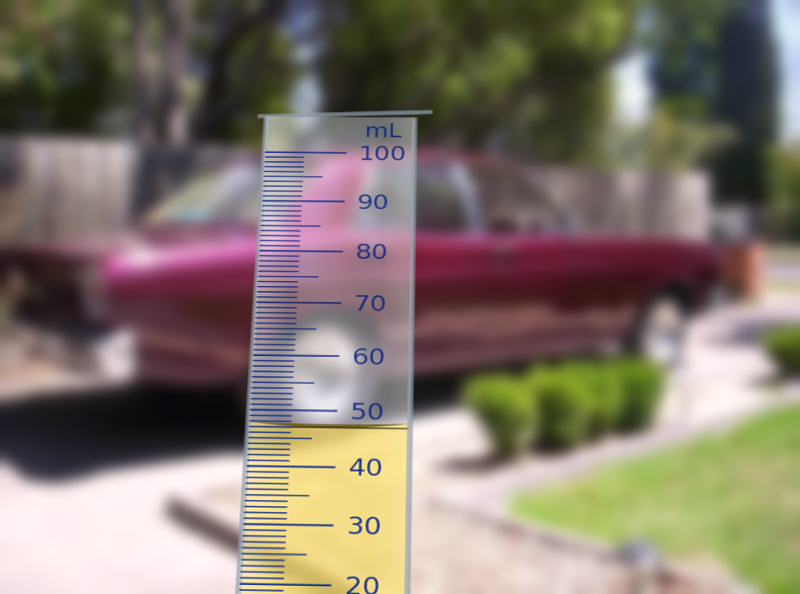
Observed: 47; mL
